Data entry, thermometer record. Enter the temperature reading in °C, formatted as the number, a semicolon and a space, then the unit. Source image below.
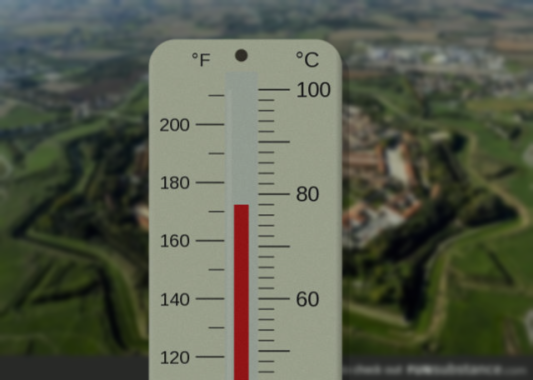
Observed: 78; °C
